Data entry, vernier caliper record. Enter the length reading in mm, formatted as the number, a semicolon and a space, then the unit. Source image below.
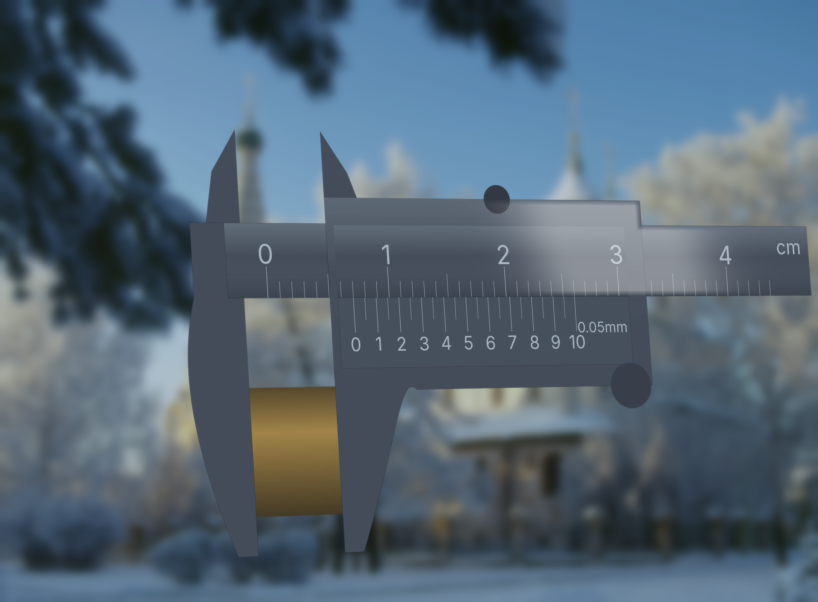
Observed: 7.0; mm
